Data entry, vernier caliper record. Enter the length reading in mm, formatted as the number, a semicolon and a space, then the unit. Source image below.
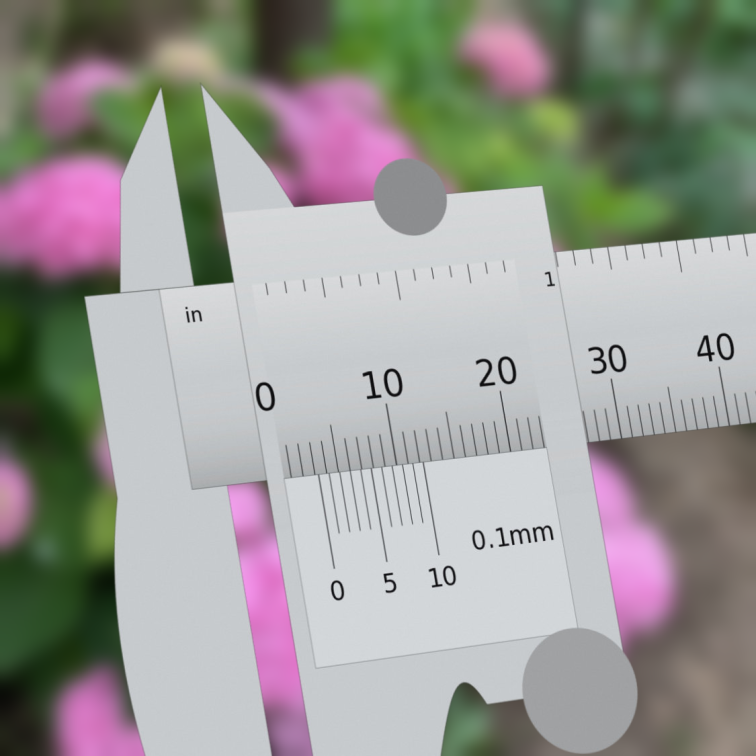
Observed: 3.3; mm
